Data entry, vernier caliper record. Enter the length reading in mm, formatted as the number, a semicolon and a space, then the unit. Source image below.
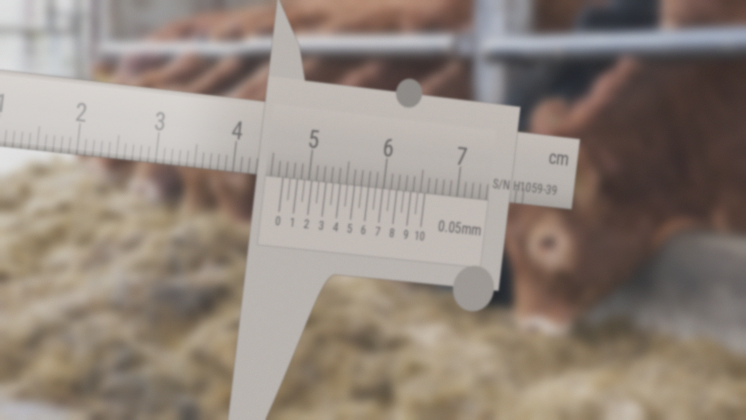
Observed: 46.6; mm
